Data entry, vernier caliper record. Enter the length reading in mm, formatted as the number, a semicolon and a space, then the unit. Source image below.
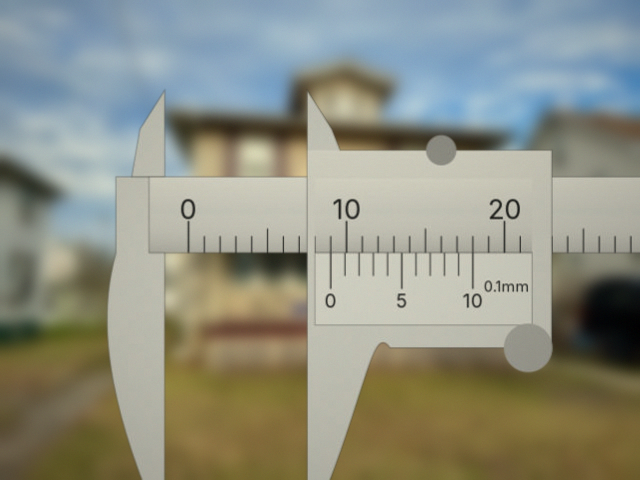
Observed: 9.0; mm
